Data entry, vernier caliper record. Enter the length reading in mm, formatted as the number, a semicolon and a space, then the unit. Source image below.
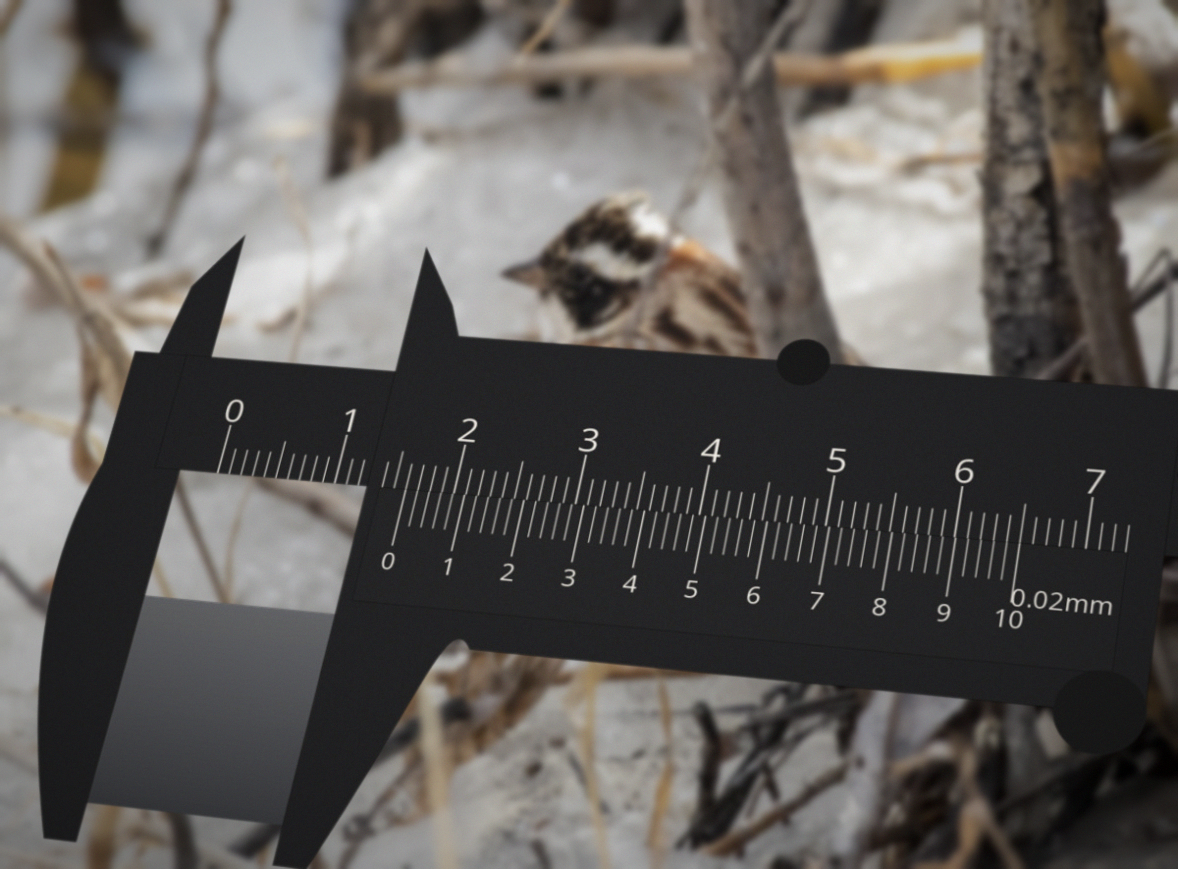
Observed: 16.0; mm
